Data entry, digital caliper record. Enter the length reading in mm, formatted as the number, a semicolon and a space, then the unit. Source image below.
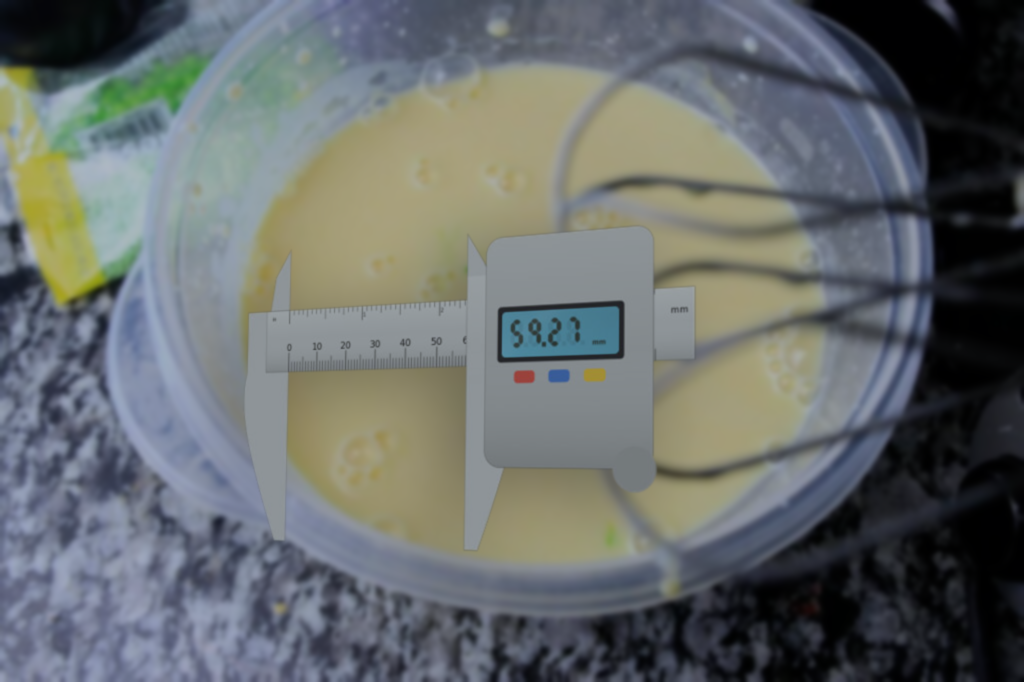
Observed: 59.27; mm
